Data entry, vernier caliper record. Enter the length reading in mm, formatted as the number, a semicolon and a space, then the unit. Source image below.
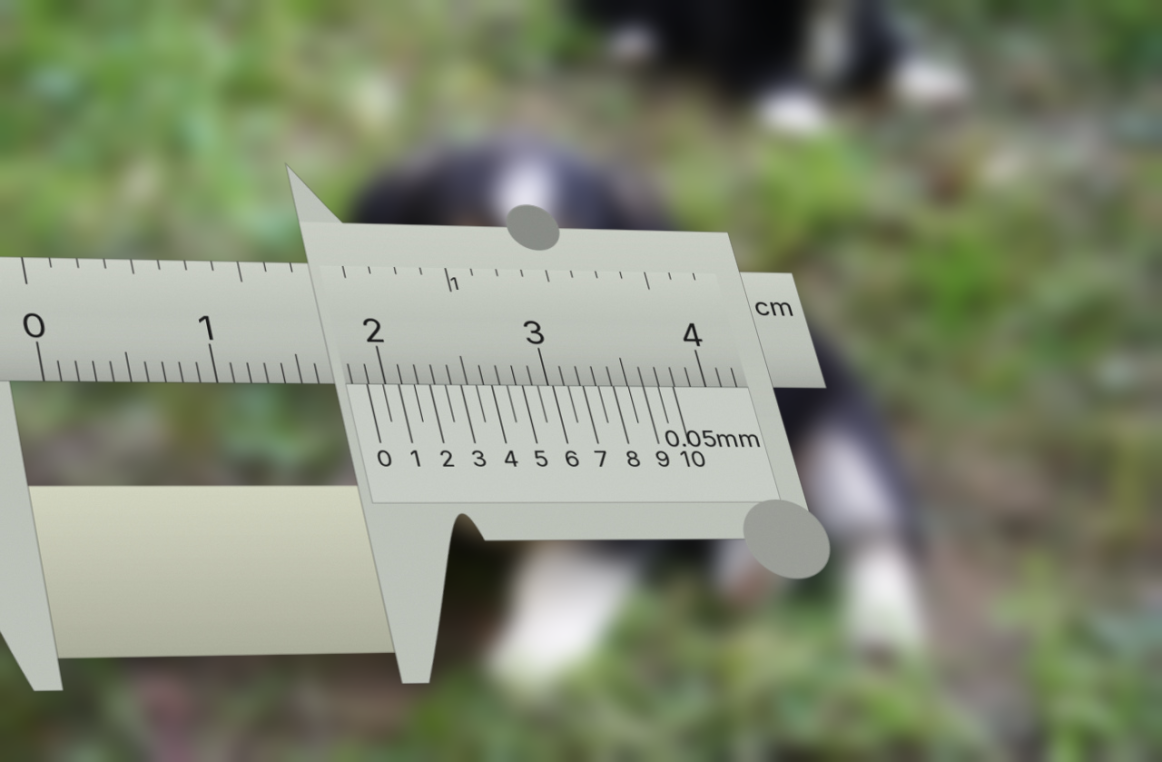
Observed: 18.9; mm
